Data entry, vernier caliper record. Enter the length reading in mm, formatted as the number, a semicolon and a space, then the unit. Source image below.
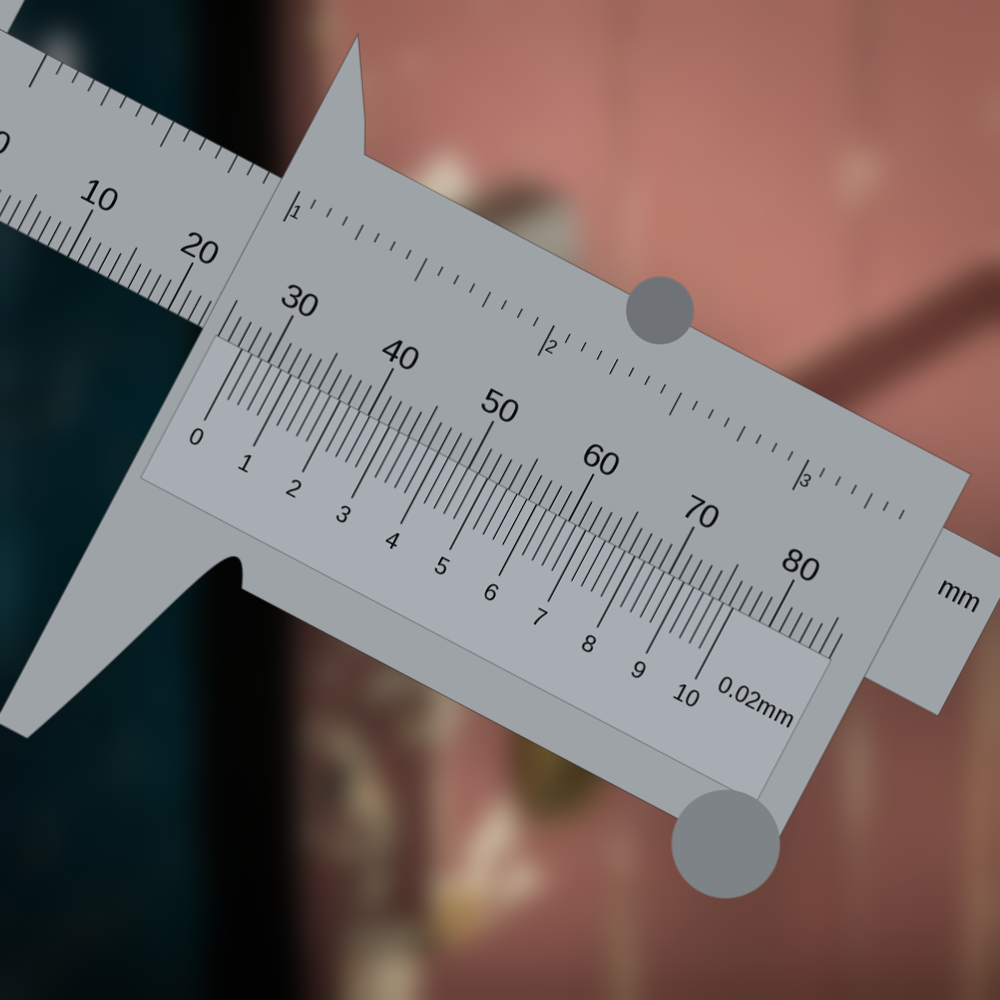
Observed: 27.4; mm
